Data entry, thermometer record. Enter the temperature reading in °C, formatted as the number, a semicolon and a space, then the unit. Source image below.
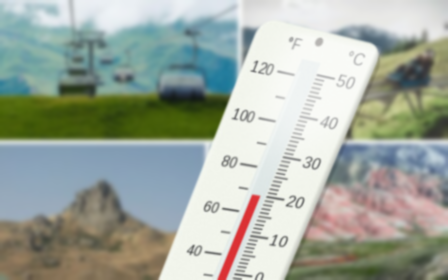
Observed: 20; °C
